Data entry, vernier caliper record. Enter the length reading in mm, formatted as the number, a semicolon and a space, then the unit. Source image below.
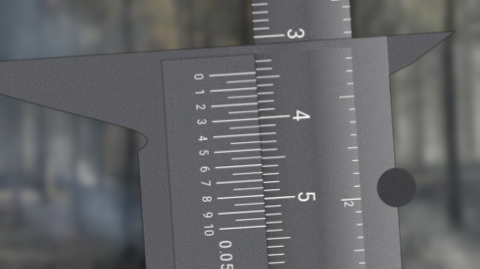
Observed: 34.4; mm
